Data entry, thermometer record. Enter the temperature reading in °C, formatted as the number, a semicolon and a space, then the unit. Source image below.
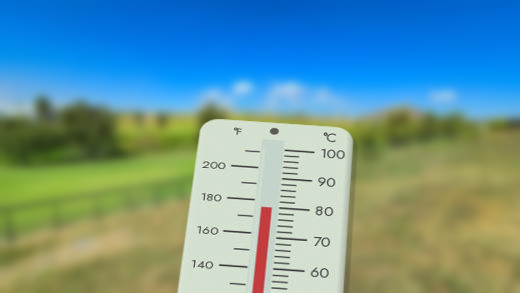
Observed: 80; °C
